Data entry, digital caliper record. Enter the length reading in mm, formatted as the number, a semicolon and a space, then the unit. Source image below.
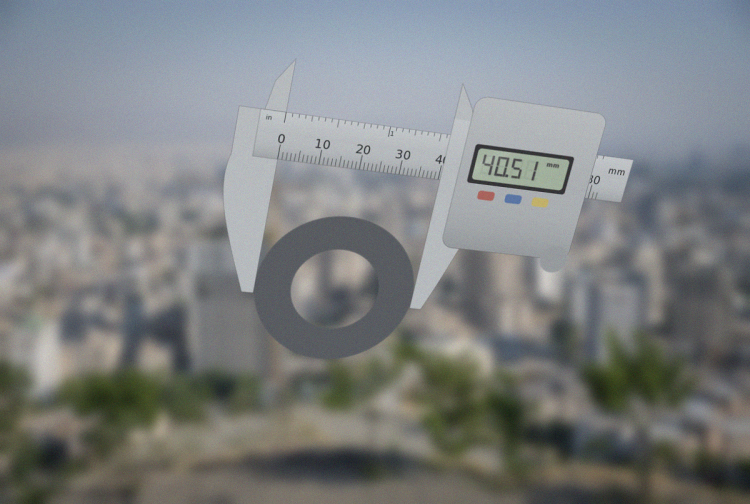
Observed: 40.51; mm
